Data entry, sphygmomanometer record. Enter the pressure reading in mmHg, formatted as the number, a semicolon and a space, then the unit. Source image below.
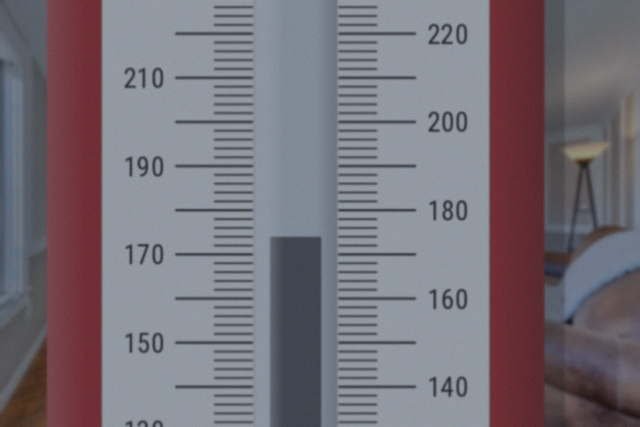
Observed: 174; mmHg
